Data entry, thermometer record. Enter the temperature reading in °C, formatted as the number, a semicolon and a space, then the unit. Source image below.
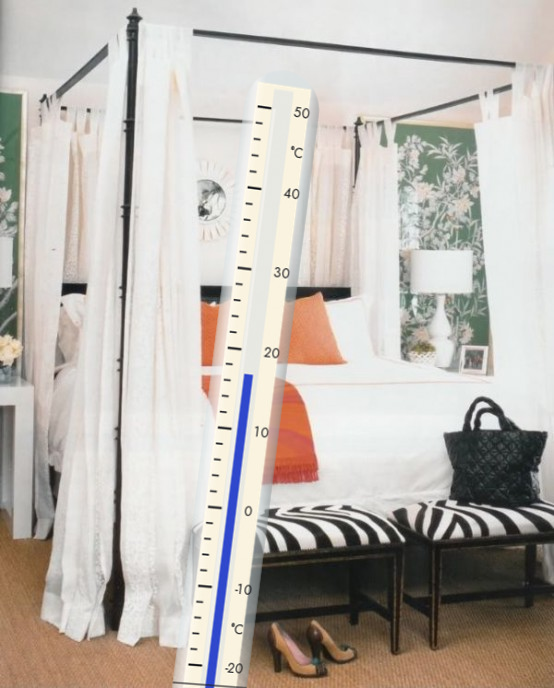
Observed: 17; °C
